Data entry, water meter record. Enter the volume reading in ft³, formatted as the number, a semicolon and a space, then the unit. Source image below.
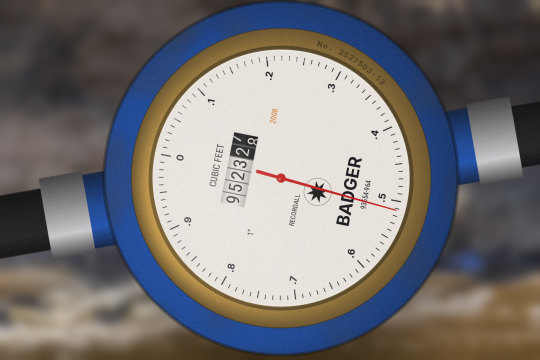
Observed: 952327.51; ft³
